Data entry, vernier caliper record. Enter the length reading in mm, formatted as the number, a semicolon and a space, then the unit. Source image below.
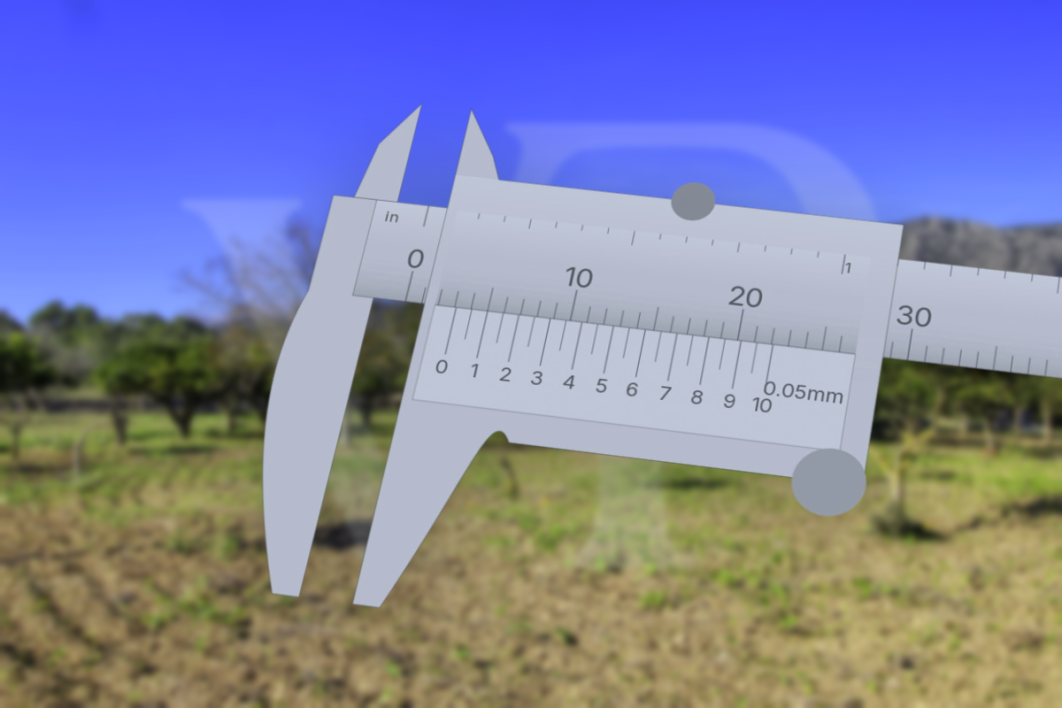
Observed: 3.1; mm
